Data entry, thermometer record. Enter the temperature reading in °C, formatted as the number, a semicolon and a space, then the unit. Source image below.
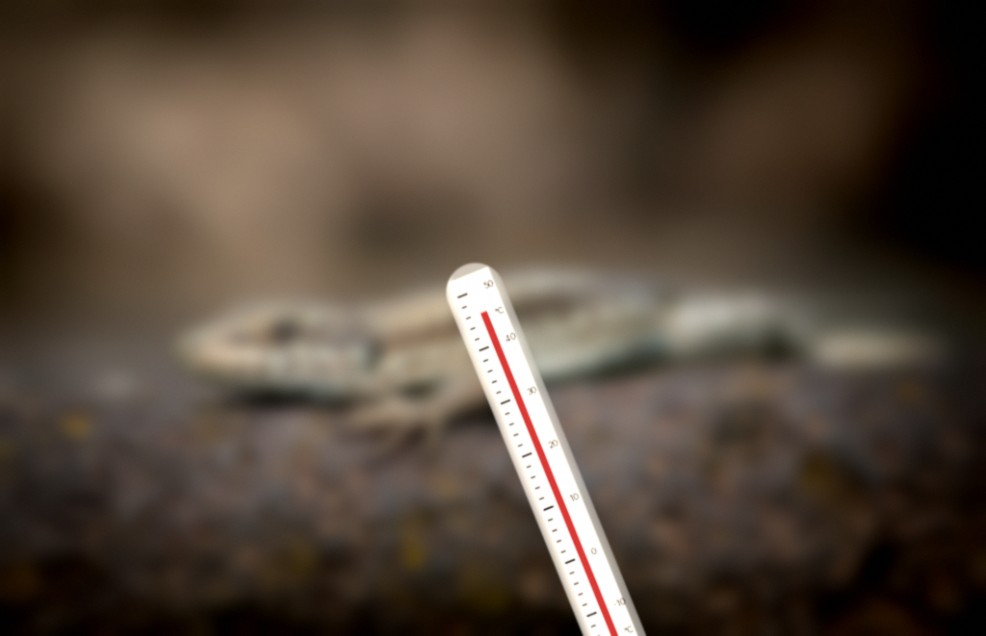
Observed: 46; °C
